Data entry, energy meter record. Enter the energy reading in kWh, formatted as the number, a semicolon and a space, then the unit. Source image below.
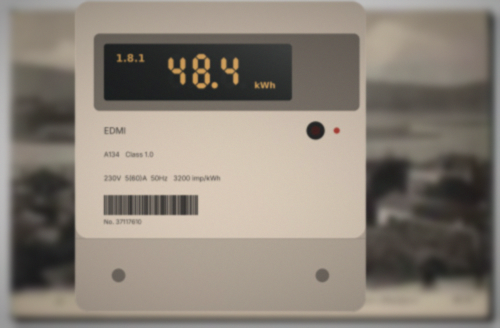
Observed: 48.4; kWh
